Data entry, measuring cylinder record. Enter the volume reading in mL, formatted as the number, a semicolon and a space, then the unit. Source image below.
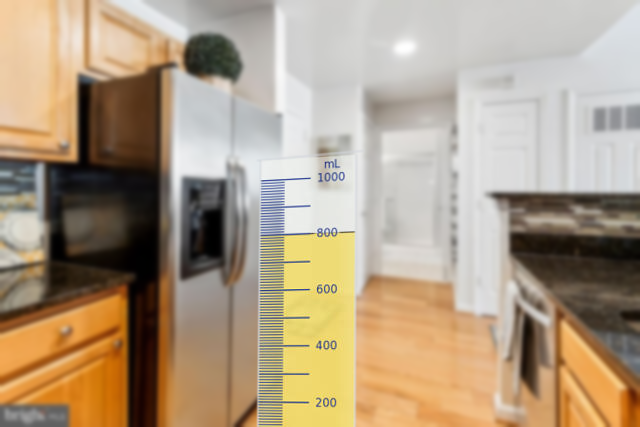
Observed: 800; mL
